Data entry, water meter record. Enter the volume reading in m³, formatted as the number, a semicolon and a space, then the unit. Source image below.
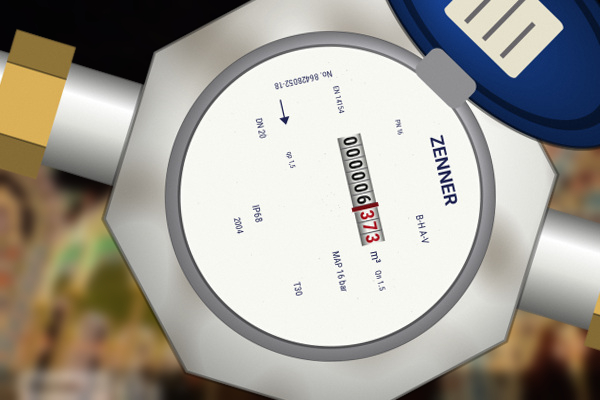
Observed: 6.373; m³
